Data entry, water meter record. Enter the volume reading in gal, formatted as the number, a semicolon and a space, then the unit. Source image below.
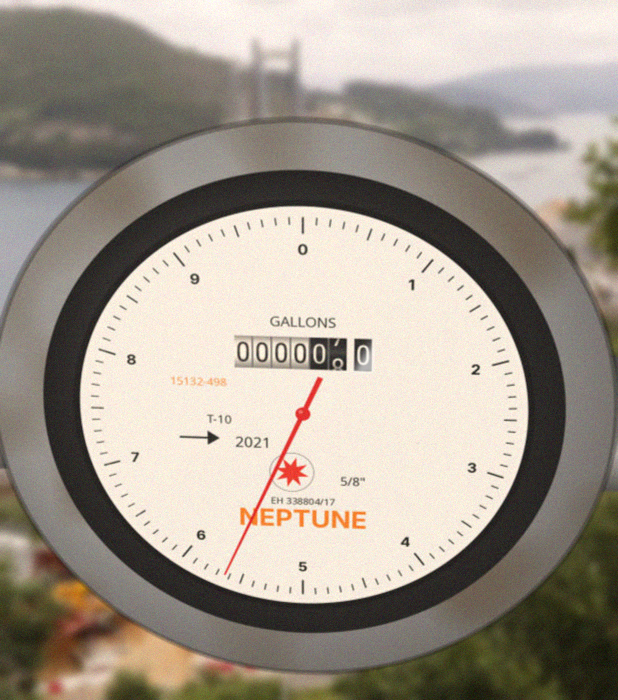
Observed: 75.6; gal
